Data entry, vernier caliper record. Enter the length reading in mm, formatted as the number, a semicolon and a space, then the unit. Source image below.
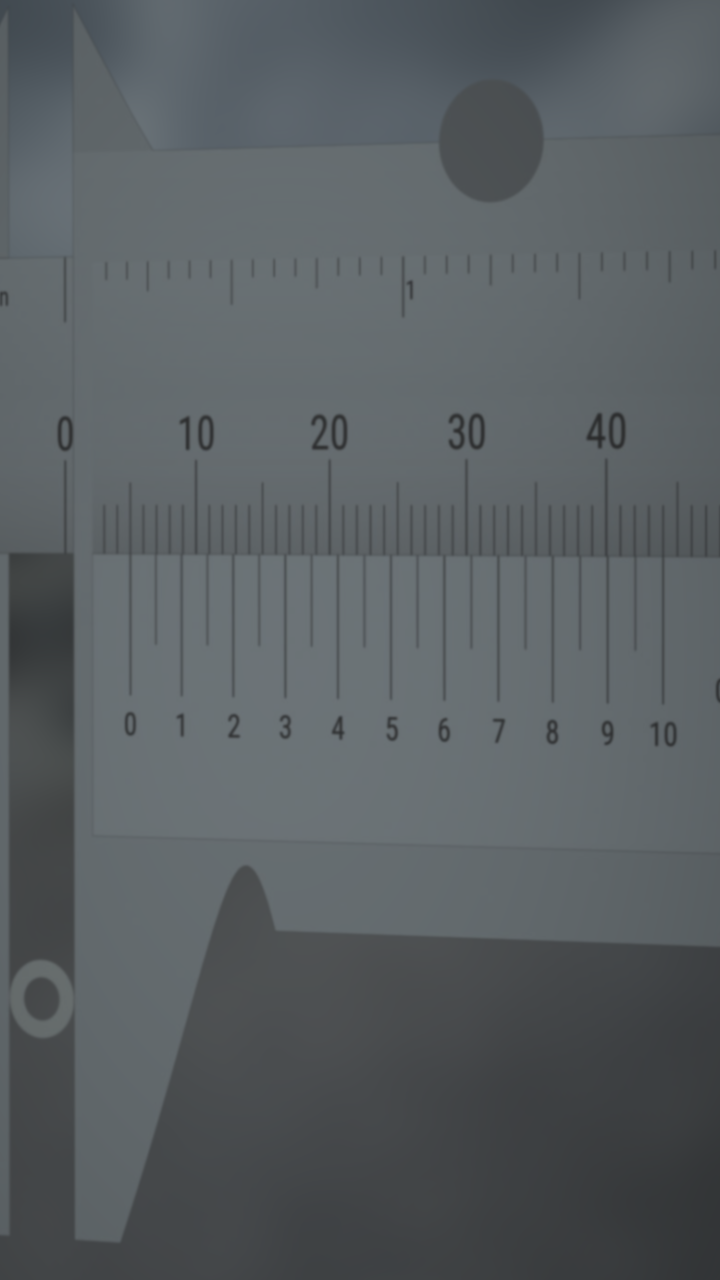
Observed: 5.0; mm
